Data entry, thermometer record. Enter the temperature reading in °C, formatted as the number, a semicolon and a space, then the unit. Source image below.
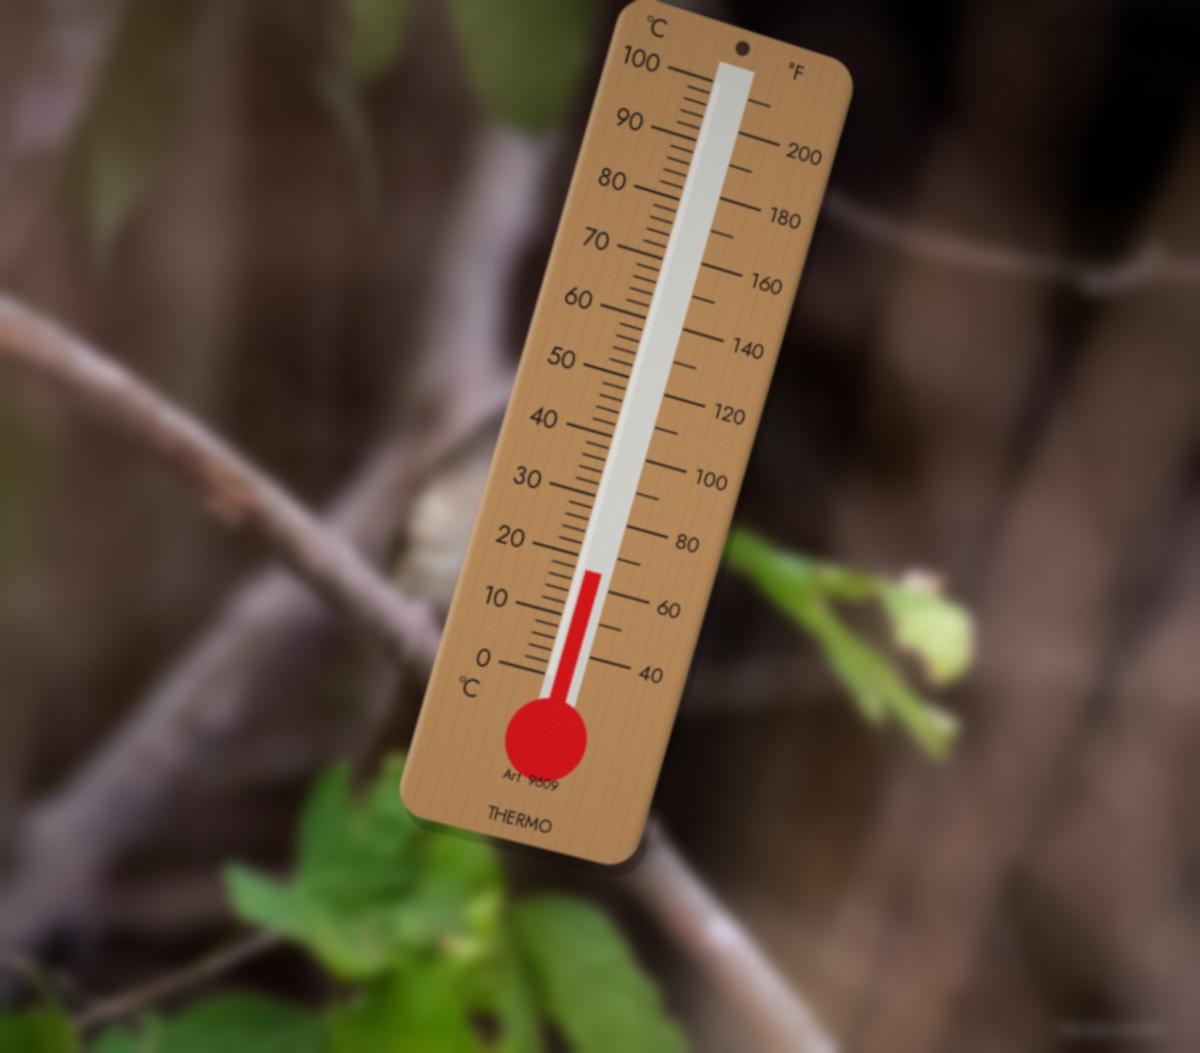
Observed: 18; °C
